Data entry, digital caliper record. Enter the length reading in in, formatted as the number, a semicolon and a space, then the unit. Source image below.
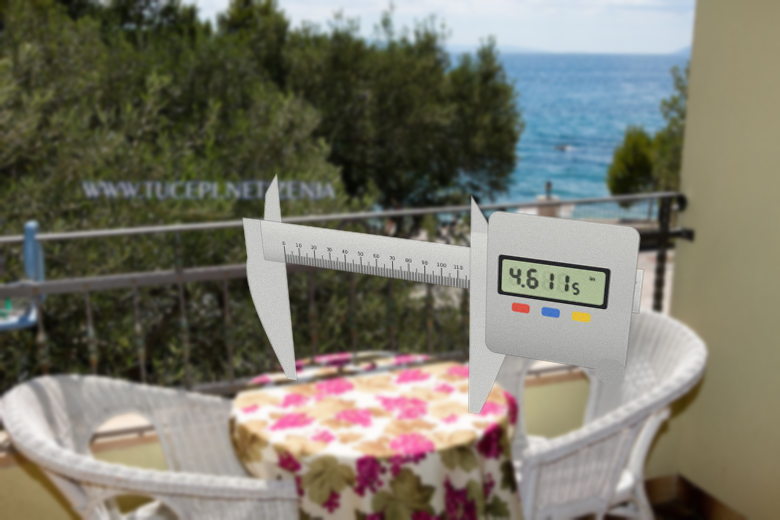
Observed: 4.6115; in
